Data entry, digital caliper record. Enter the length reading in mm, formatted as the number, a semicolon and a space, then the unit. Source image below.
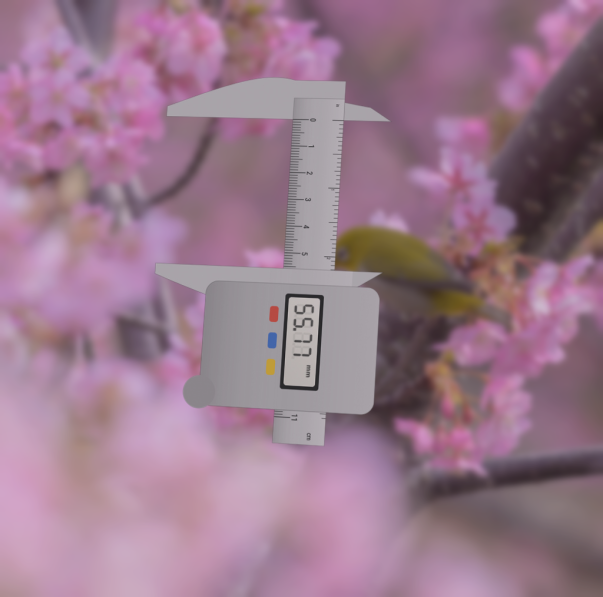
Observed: 55.77; mm
